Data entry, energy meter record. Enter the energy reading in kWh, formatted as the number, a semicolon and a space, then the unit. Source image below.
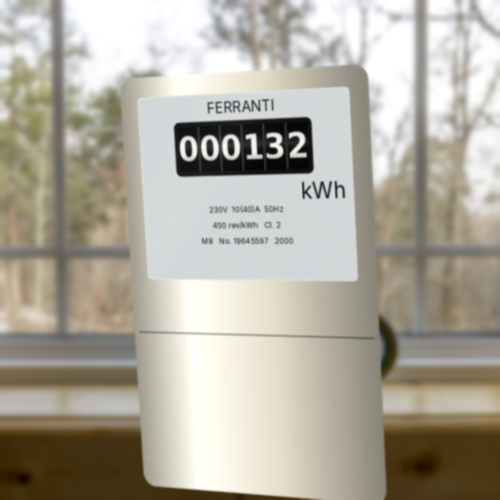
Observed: 132; kWh
